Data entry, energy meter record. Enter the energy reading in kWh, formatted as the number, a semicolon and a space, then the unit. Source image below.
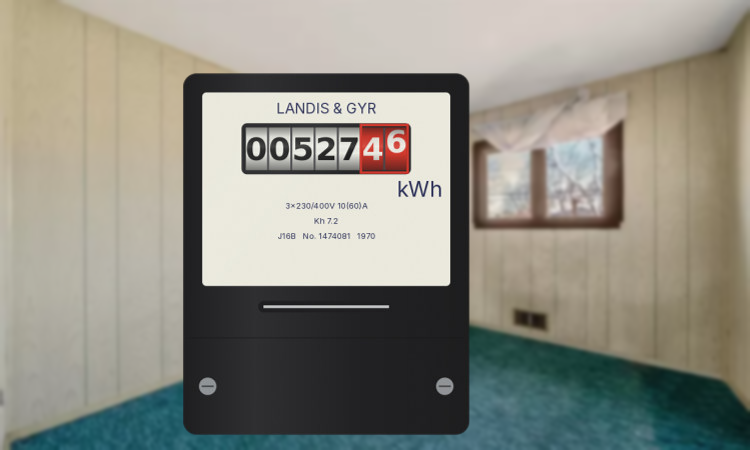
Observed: 527.46; kWh
